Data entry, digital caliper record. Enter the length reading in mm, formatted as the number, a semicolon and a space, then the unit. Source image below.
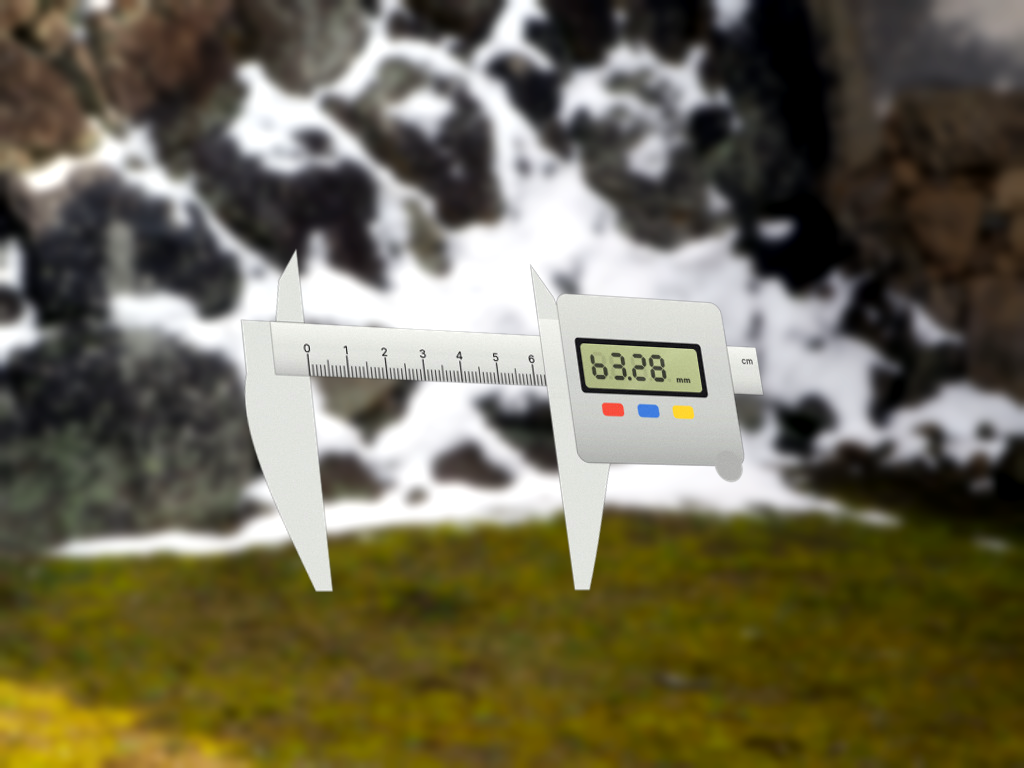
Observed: 63.28; mm
